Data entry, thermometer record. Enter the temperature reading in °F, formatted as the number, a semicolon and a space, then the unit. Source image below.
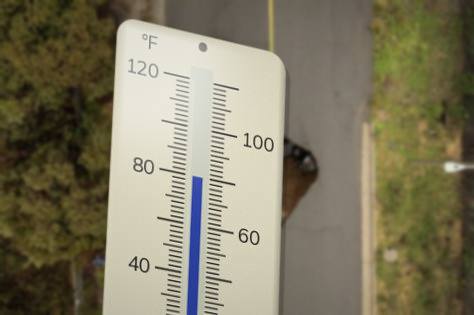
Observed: 80; °F
